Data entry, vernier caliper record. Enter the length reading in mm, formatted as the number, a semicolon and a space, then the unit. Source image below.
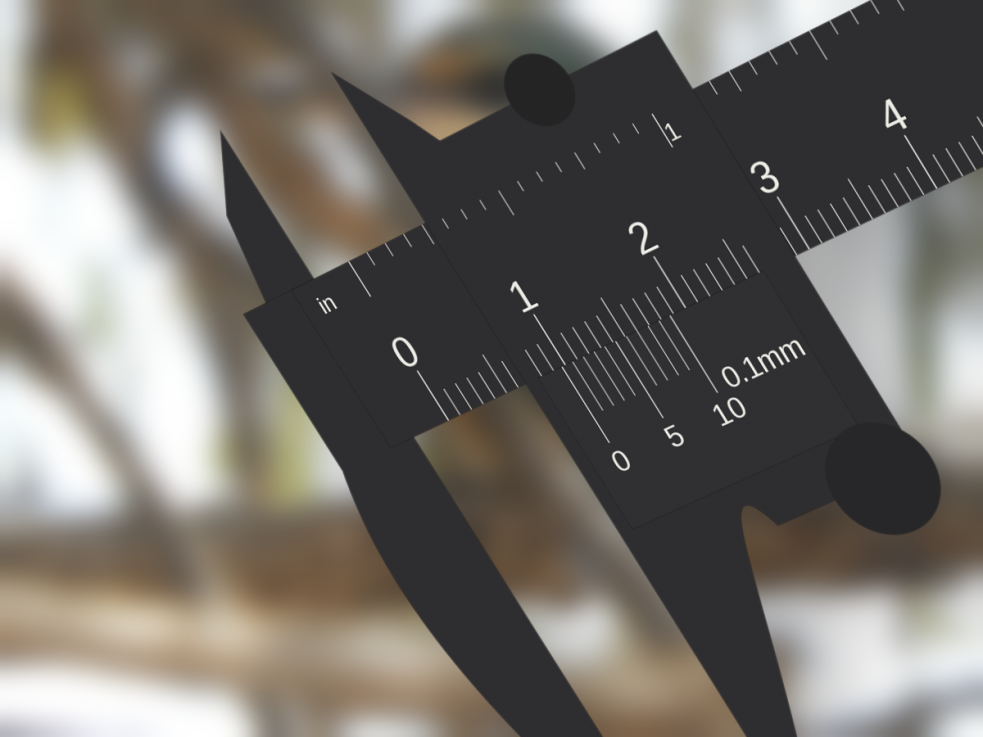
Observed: 9.7; mm
